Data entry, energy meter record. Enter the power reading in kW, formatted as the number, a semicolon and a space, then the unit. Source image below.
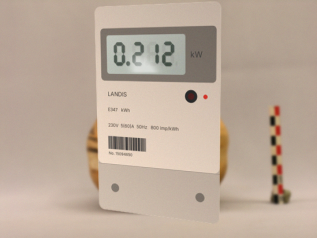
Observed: 0.212; kW
